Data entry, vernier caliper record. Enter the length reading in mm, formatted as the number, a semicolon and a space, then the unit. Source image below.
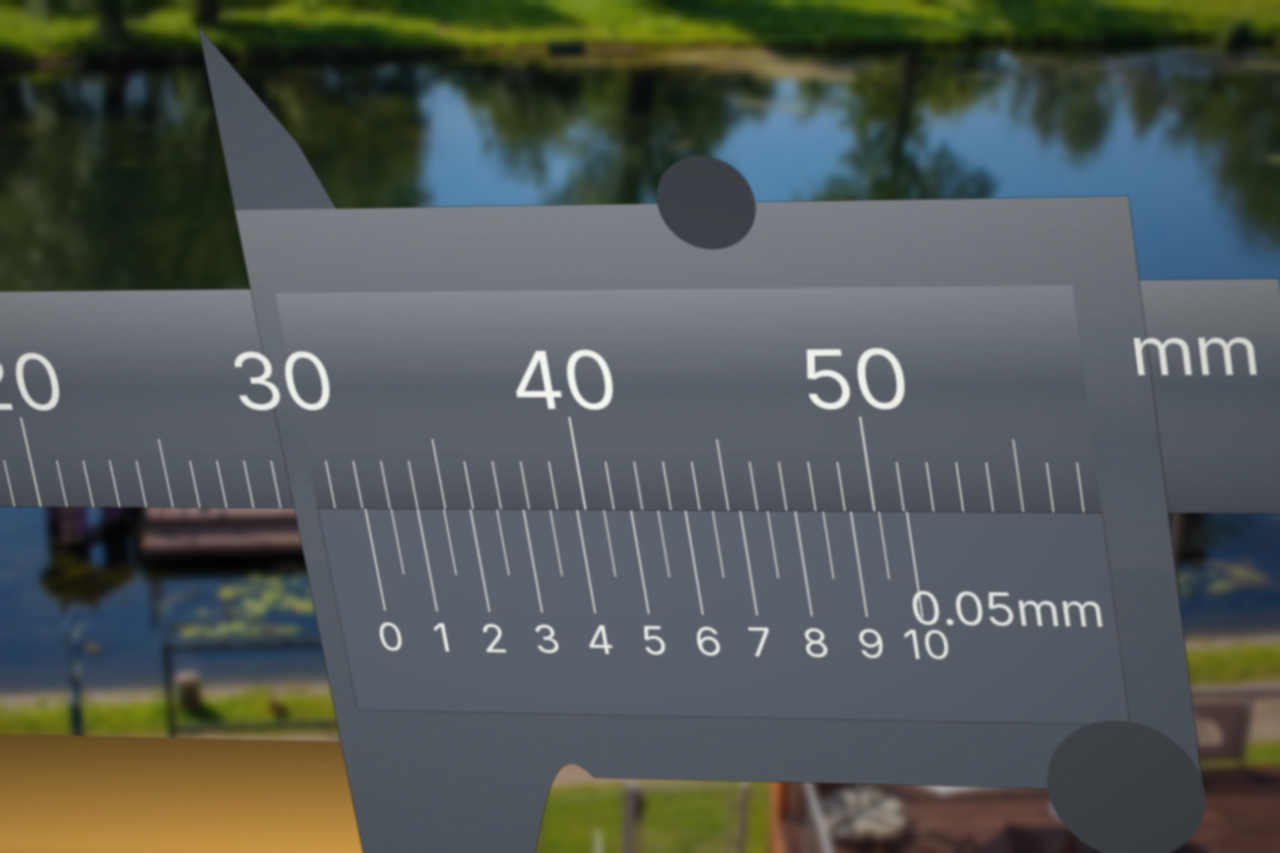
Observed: 32.1; mm
